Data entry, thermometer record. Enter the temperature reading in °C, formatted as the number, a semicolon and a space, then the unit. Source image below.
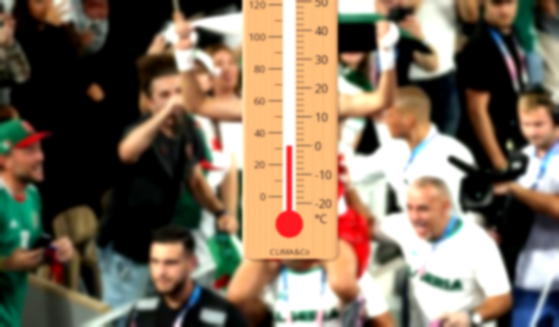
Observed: 0; °C
